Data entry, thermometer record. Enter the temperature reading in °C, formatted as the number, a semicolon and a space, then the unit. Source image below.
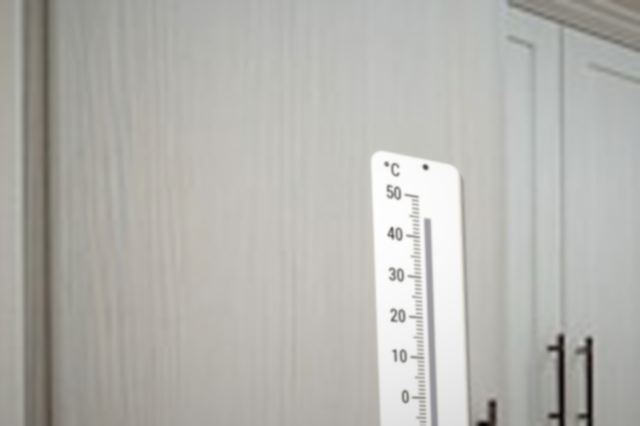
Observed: 45; °C
